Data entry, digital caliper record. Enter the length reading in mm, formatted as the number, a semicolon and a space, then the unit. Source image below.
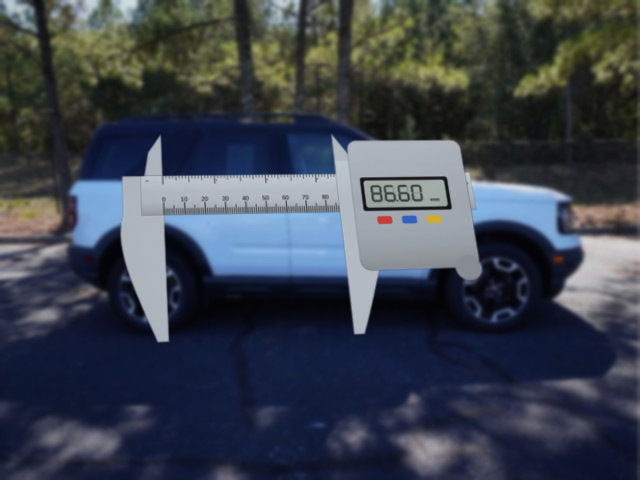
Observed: 86.60; mm
